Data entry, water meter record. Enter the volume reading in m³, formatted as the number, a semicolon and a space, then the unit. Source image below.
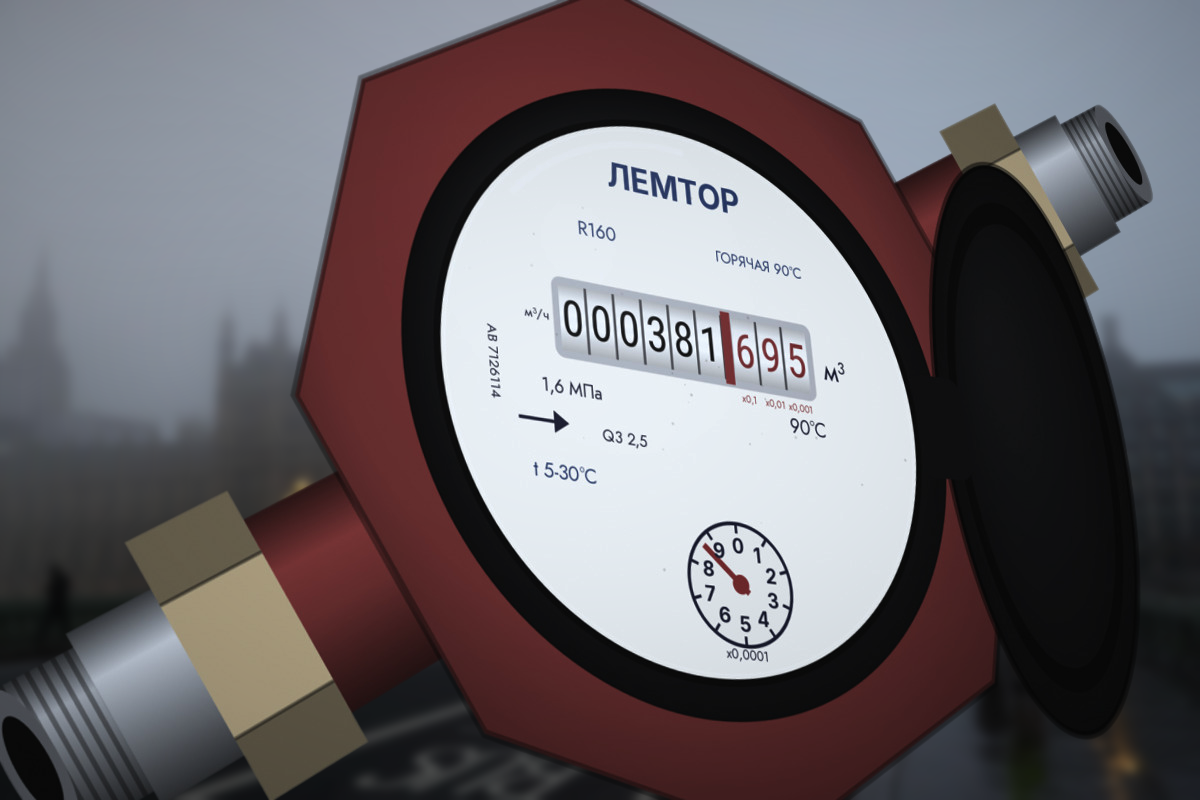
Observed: 381.6958; m³
